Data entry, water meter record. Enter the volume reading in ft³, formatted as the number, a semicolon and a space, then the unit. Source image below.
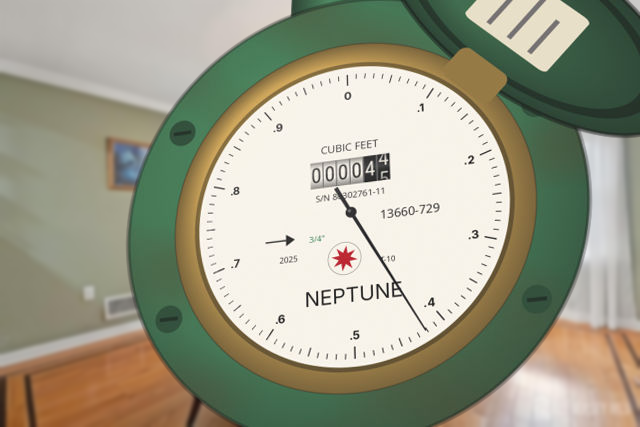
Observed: 44.42; ft³
